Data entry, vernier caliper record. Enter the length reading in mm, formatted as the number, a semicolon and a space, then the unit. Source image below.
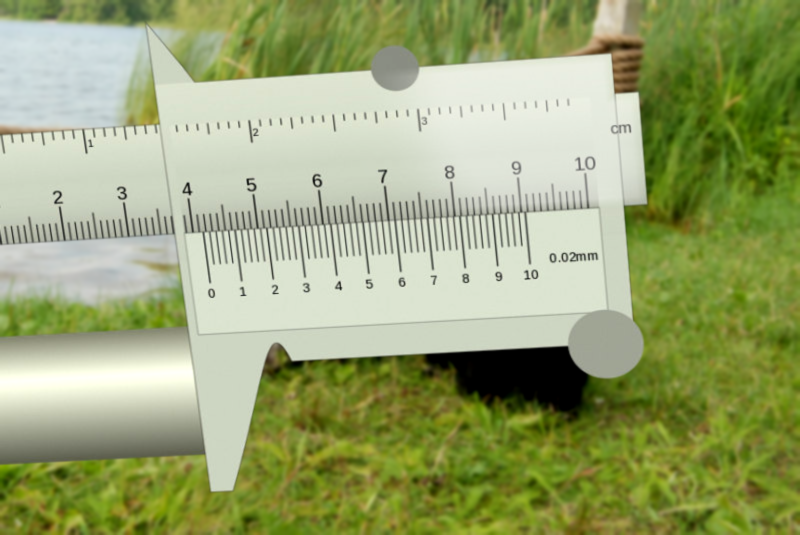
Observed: 41.6; mm
